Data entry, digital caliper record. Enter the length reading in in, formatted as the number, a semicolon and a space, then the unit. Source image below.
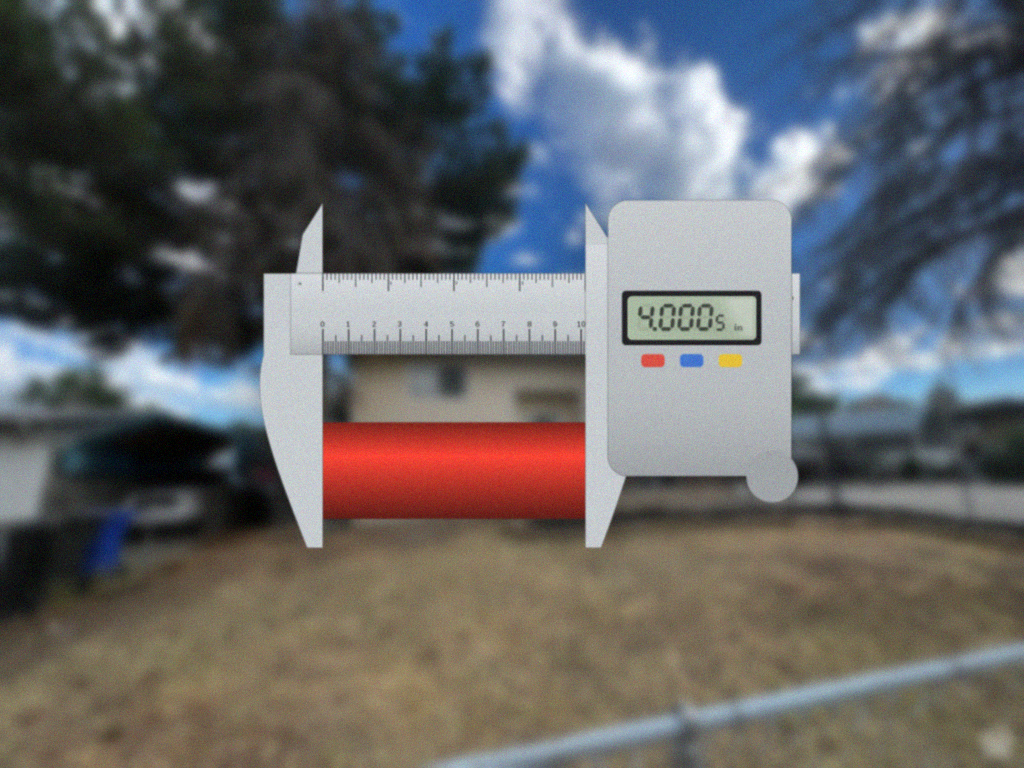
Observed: 4.0005; in
